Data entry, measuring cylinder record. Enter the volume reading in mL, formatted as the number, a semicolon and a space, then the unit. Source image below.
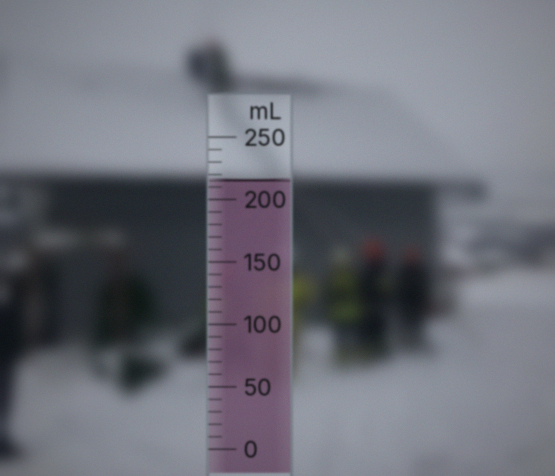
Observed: 215; mL
